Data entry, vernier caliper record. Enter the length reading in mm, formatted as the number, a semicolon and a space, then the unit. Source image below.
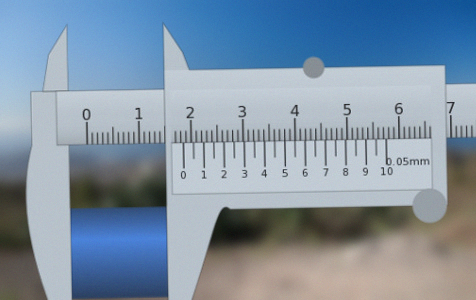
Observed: 18.5; mm
